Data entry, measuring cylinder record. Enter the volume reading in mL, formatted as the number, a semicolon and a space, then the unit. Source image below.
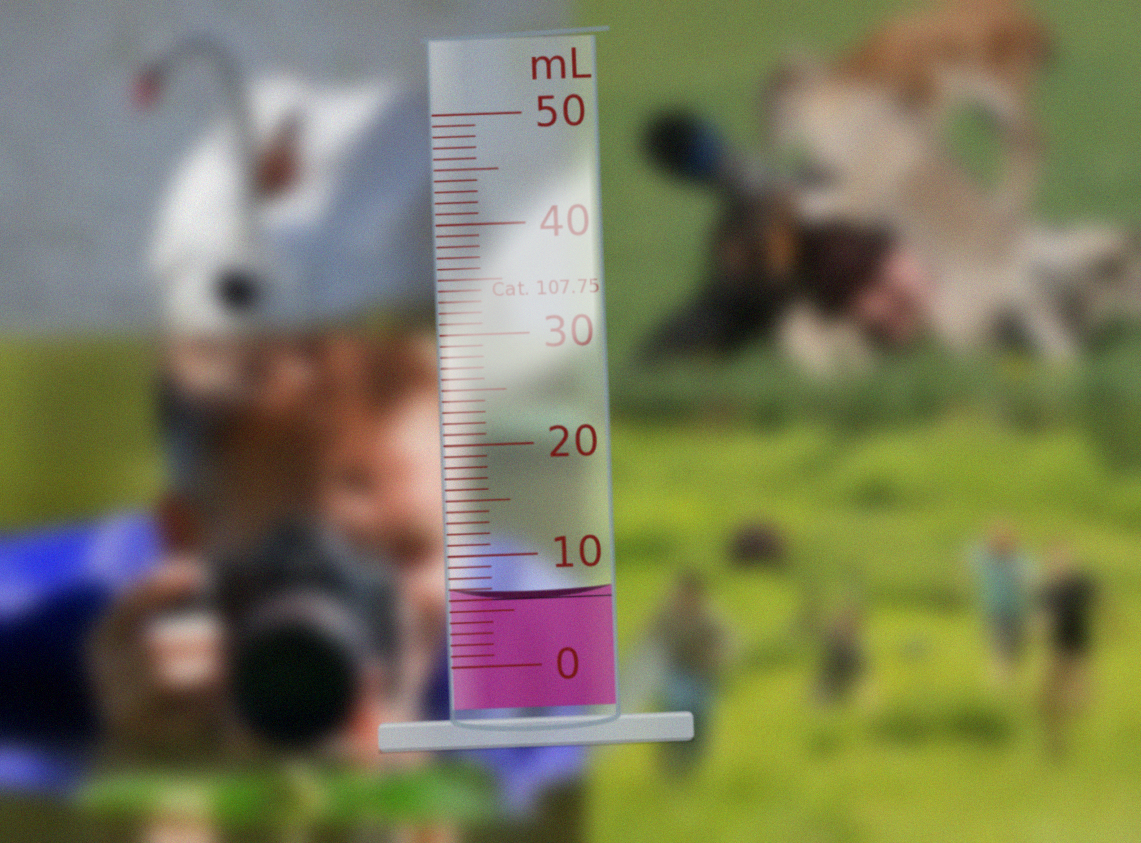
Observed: 6; mL
